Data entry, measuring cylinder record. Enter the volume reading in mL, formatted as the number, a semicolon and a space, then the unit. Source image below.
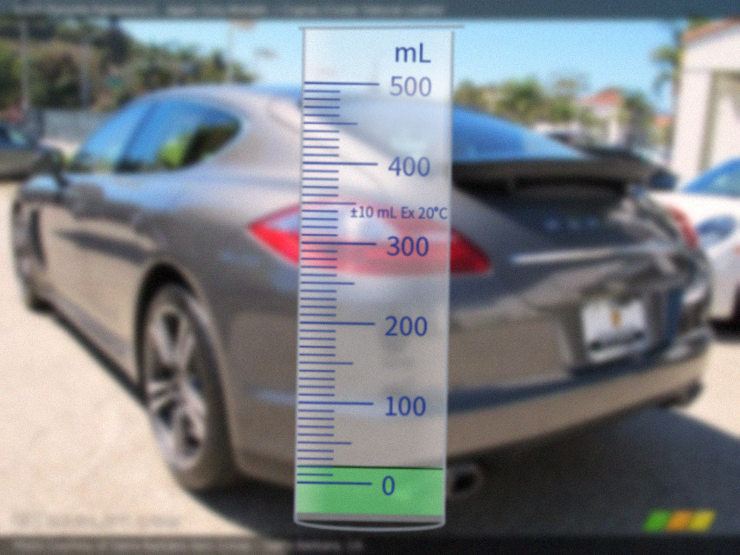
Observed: 20; mL
